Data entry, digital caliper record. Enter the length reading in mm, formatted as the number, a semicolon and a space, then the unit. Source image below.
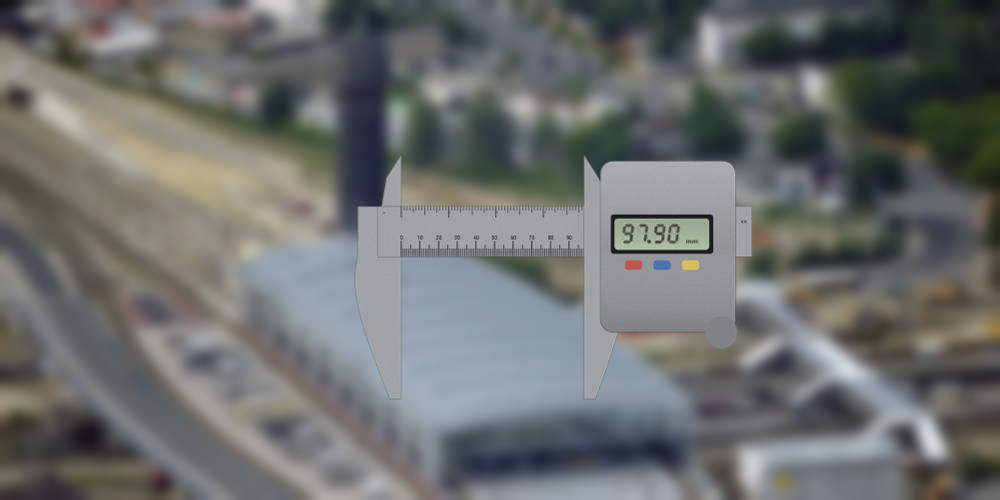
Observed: 97.90; mm
